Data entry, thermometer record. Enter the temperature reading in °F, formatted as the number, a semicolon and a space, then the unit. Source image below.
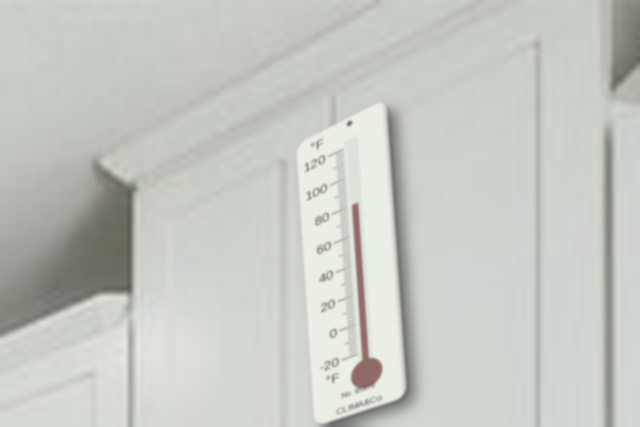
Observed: 80; °F
